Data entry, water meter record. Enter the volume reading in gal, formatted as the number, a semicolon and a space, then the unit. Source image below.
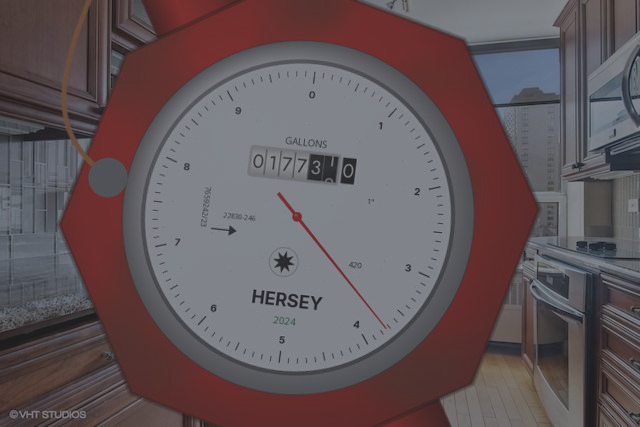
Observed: 177313.7; gal
